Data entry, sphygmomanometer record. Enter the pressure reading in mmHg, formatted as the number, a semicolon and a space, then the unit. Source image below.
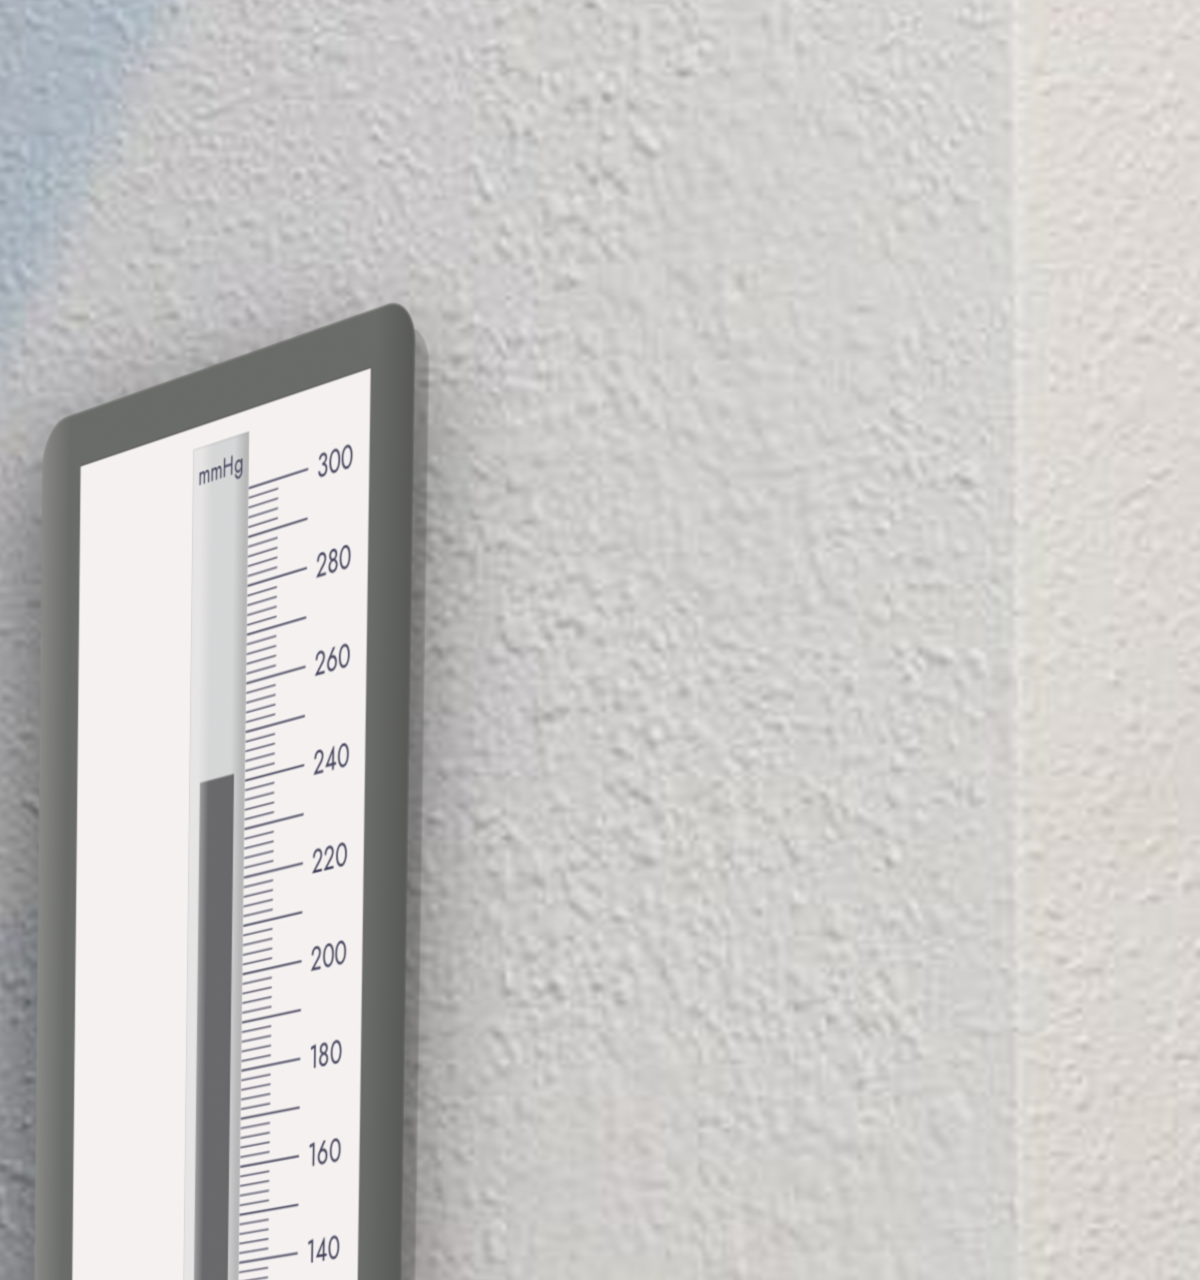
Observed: 242; mmHg
